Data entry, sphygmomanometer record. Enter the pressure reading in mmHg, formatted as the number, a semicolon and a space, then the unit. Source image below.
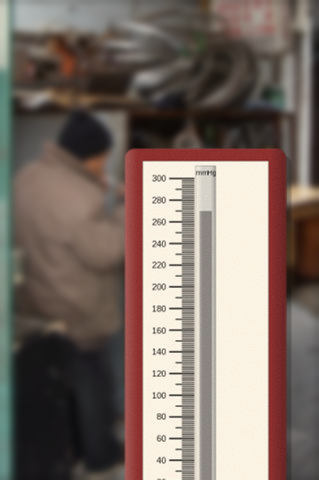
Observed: 270; mmHg
